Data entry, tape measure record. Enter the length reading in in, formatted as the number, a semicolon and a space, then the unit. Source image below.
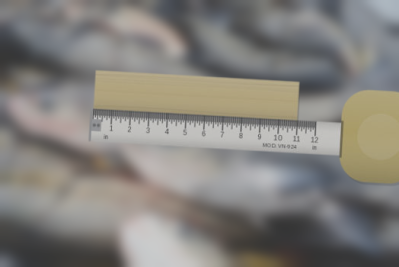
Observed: 11; in
